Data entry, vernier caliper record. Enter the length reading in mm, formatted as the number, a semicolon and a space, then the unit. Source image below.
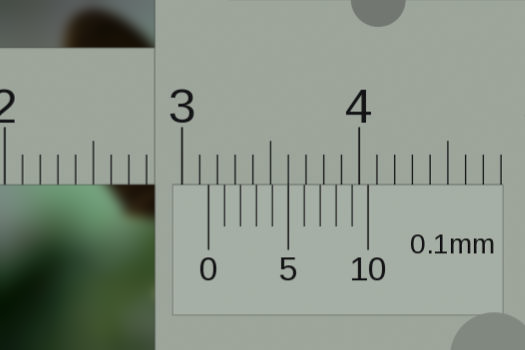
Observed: 31.5; mm
